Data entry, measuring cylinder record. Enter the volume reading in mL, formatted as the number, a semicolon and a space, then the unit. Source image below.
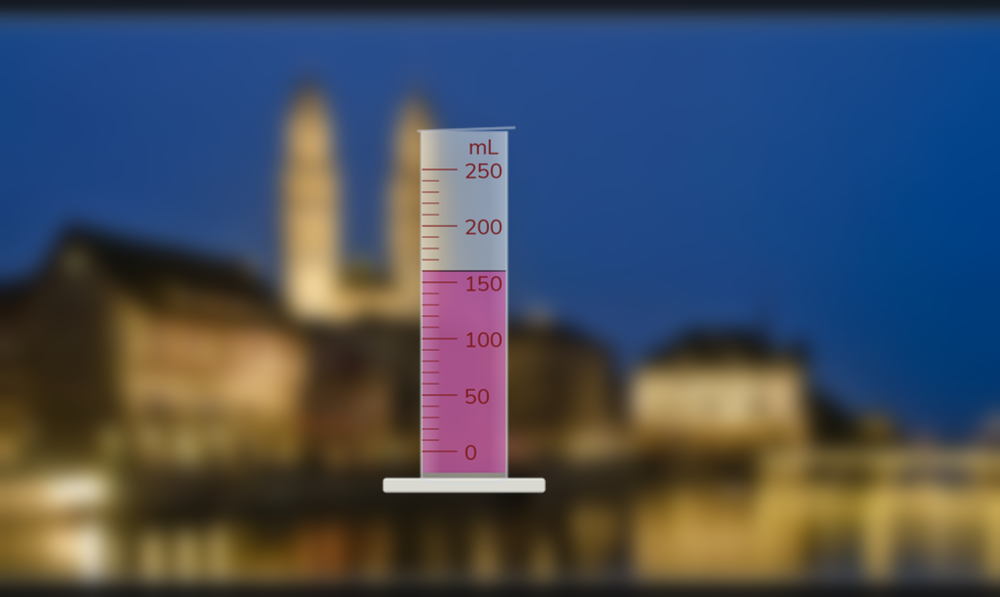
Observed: 160; mL
